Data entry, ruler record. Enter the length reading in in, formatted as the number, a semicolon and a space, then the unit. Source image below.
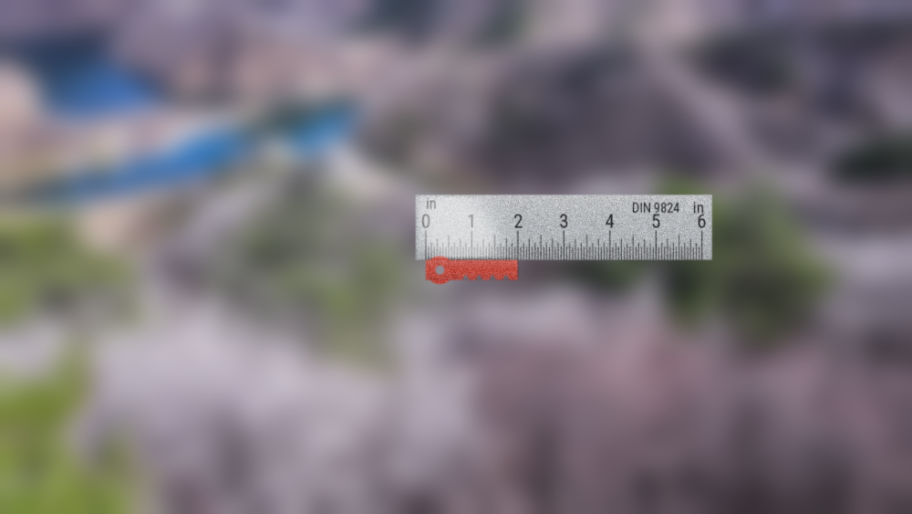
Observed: 2; in
